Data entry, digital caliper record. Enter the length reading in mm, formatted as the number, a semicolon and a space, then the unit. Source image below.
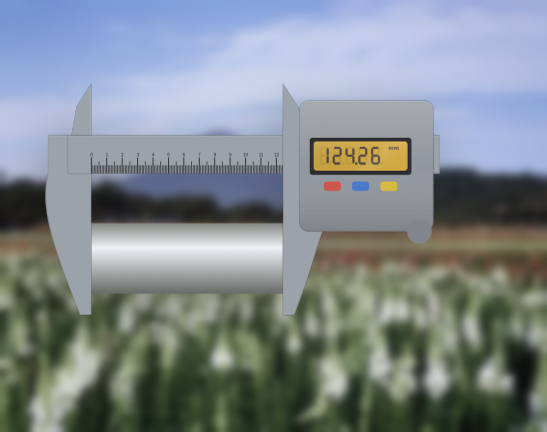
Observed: 124.26; mm
